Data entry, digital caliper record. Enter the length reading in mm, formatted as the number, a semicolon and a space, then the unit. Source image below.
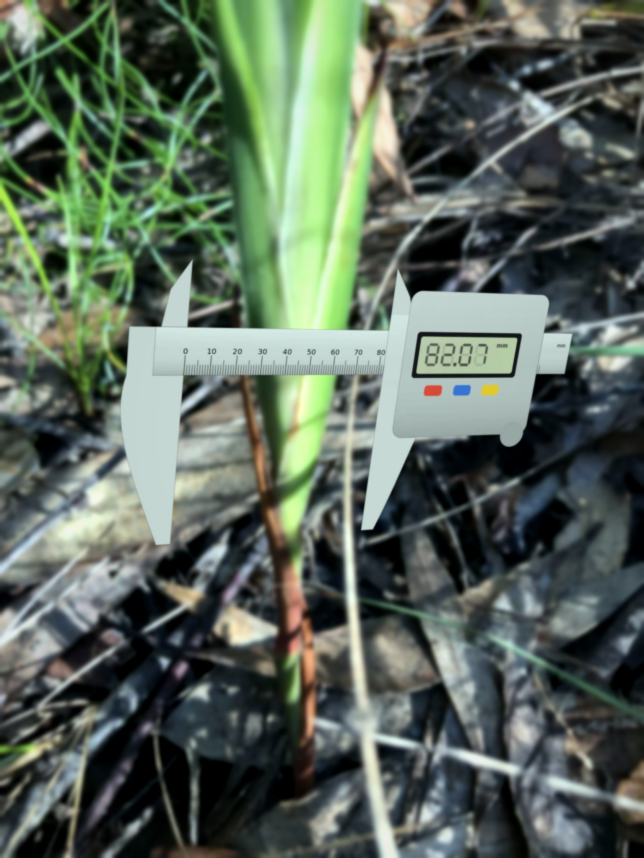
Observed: 82.07; mm
